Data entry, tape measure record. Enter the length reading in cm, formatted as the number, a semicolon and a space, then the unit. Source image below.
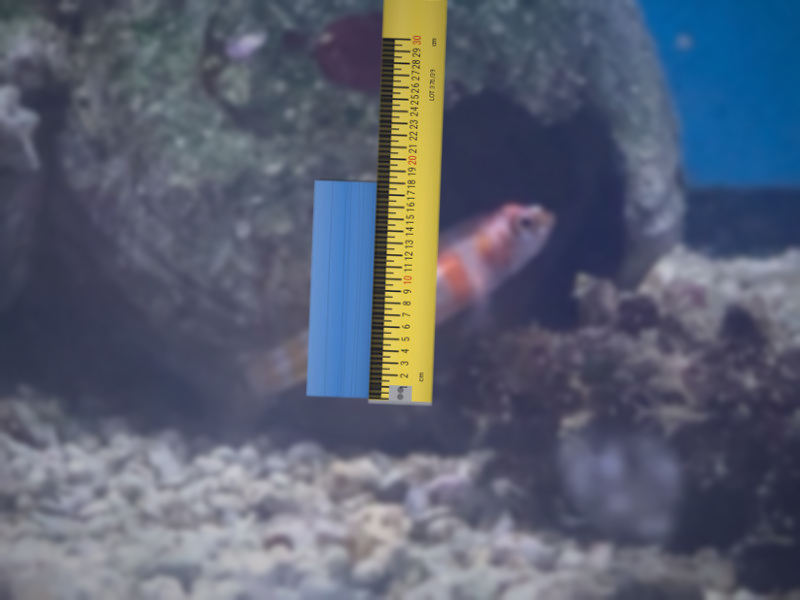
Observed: 18; cm
